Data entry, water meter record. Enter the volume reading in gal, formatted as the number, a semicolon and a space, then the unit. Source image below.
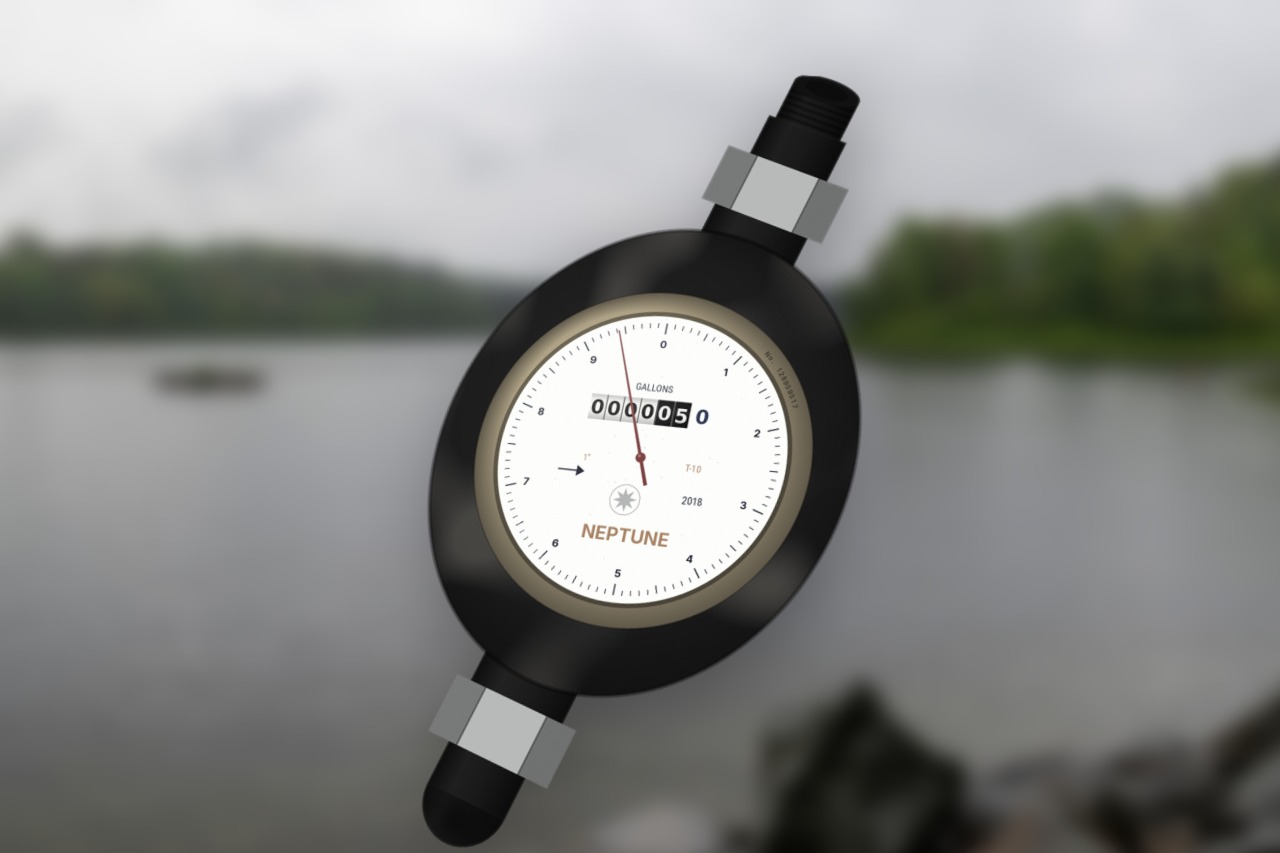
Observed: 49.4; gal
